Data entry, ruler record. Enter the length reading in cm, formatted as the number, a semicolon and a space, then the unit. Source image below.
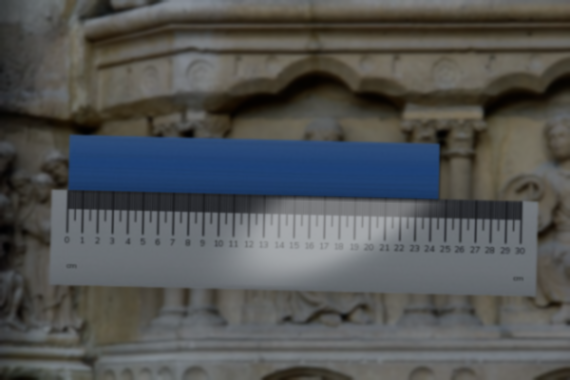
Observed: 24.5; cm
